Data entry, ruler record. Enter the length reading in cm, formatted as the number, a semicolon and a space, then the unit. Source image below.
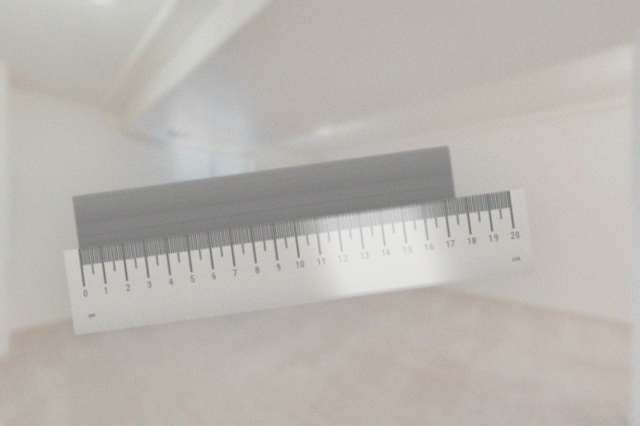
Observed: 17.5; cm
